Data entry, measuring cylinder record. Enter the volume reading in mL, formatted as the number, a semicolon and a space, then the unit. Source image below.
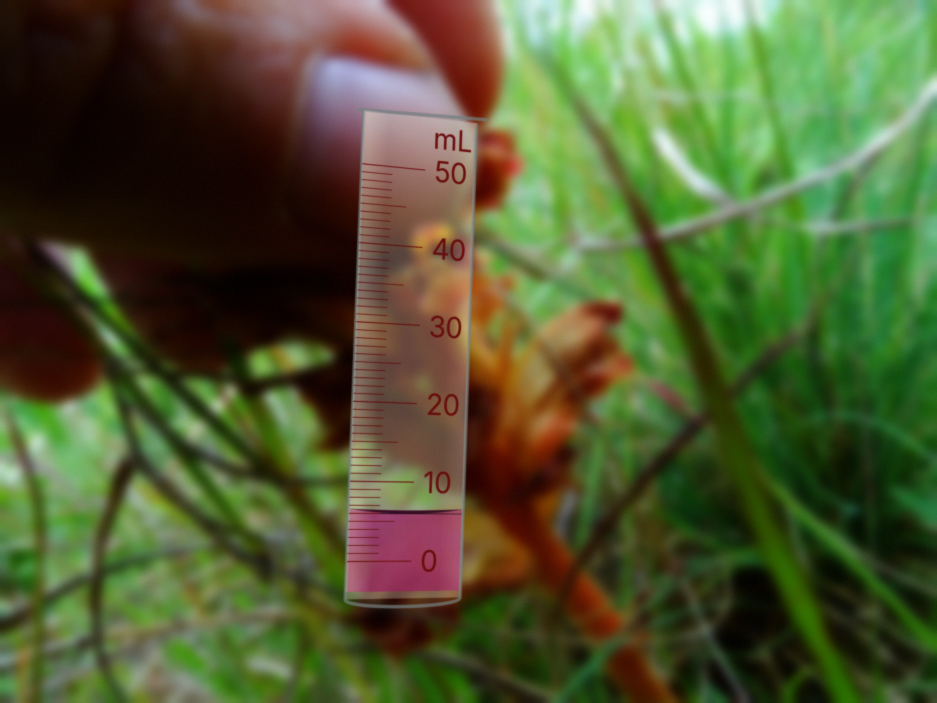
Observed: 6; mL
